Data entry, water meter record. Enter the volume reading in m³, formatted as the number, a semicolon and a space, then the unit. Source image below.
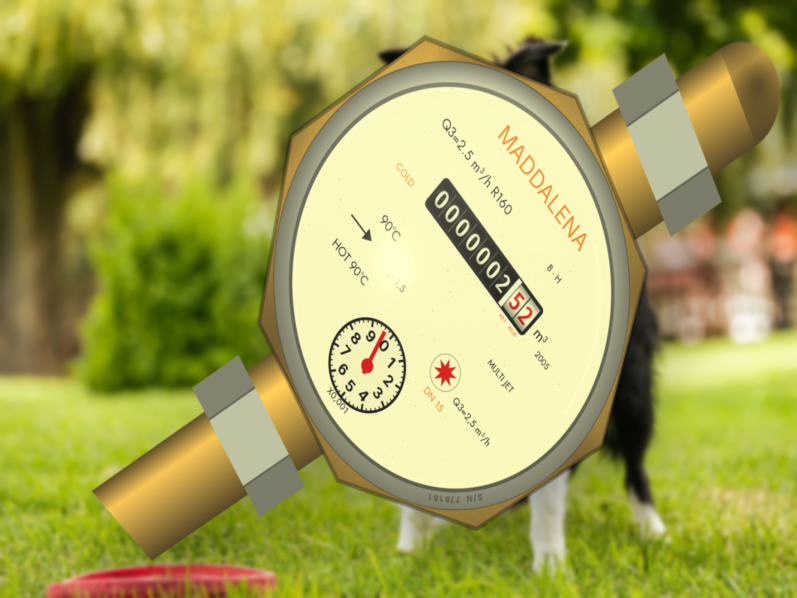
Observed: 2.519; m³
